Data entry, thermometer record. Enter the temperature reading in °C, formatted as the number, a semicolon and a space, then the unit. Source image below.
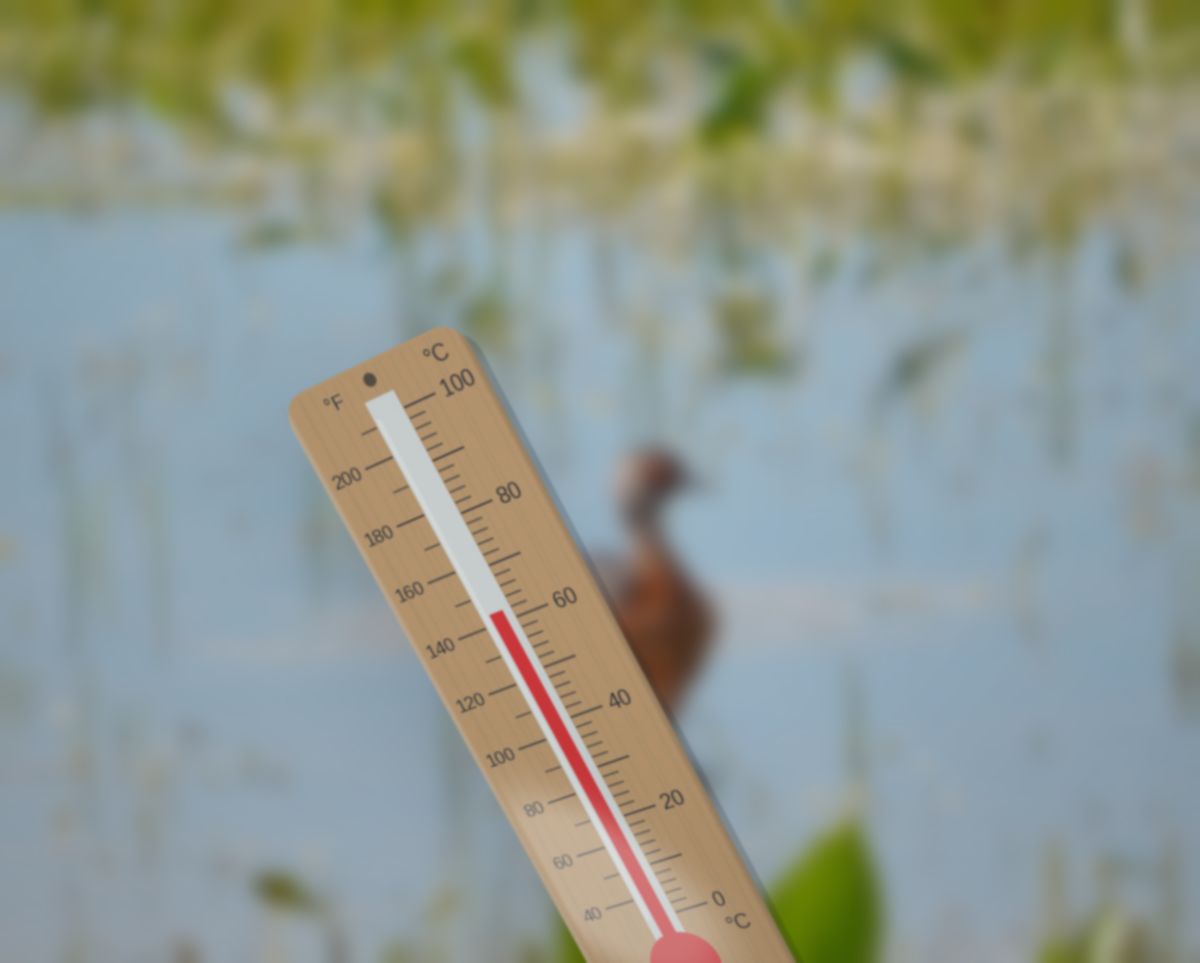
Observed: 62; °C
